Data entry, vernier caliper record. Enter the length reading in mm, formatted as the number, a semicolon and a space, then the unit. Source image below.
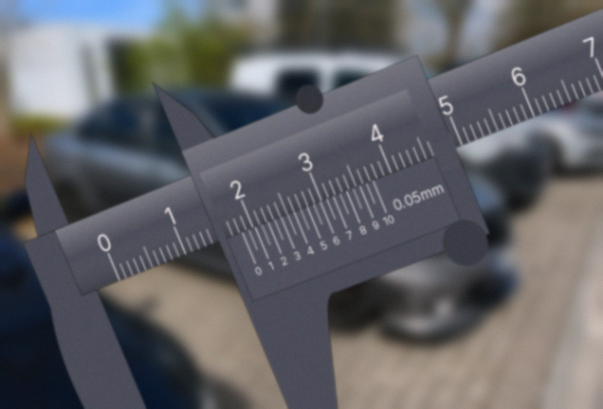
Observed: 18.4; mm
